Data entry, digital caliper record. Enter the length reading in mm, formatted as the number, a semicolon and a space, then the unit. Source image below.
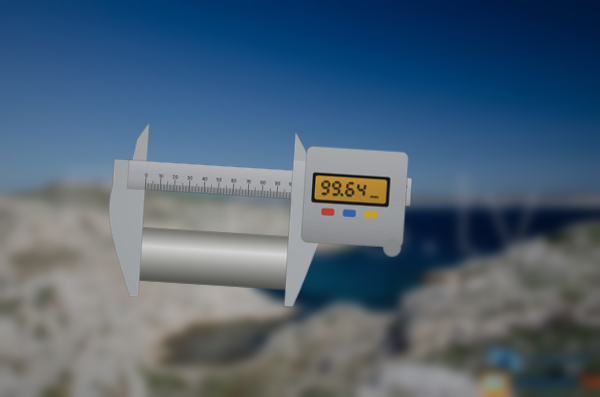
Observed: 99.64; mm
